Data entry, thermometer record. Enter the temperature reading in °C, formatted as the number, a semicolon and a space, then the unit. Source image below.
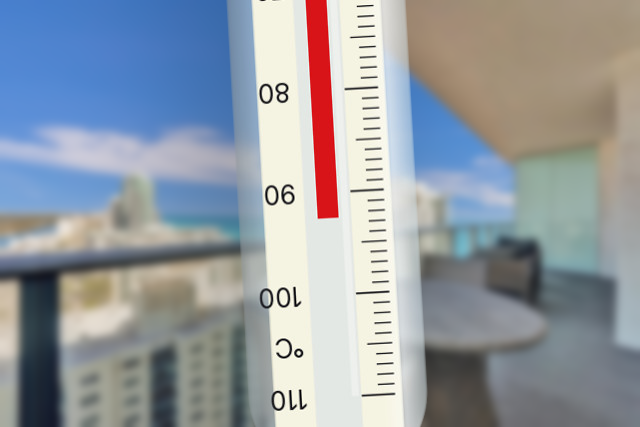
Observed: 92.5; °C
